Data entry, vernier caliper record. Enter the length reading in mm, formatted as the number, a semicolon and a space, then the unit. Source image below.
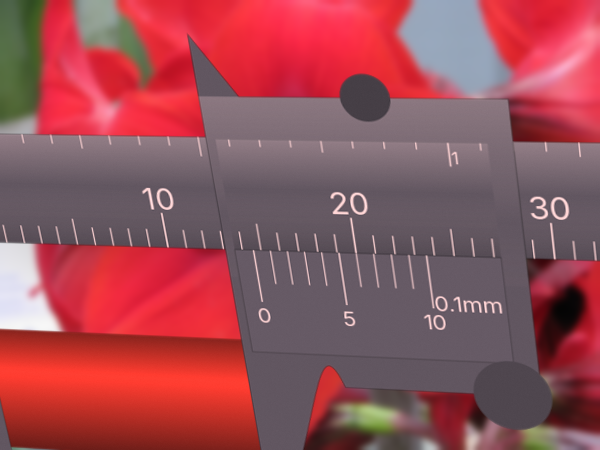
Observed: 14.6; mm
